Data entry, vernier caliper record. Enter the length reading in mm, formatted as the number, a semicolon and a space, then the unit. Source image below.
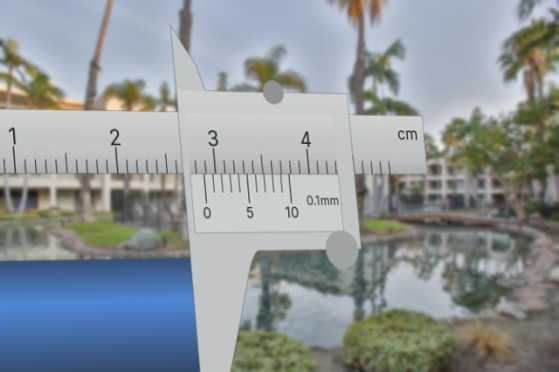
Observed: 28.8; mm
